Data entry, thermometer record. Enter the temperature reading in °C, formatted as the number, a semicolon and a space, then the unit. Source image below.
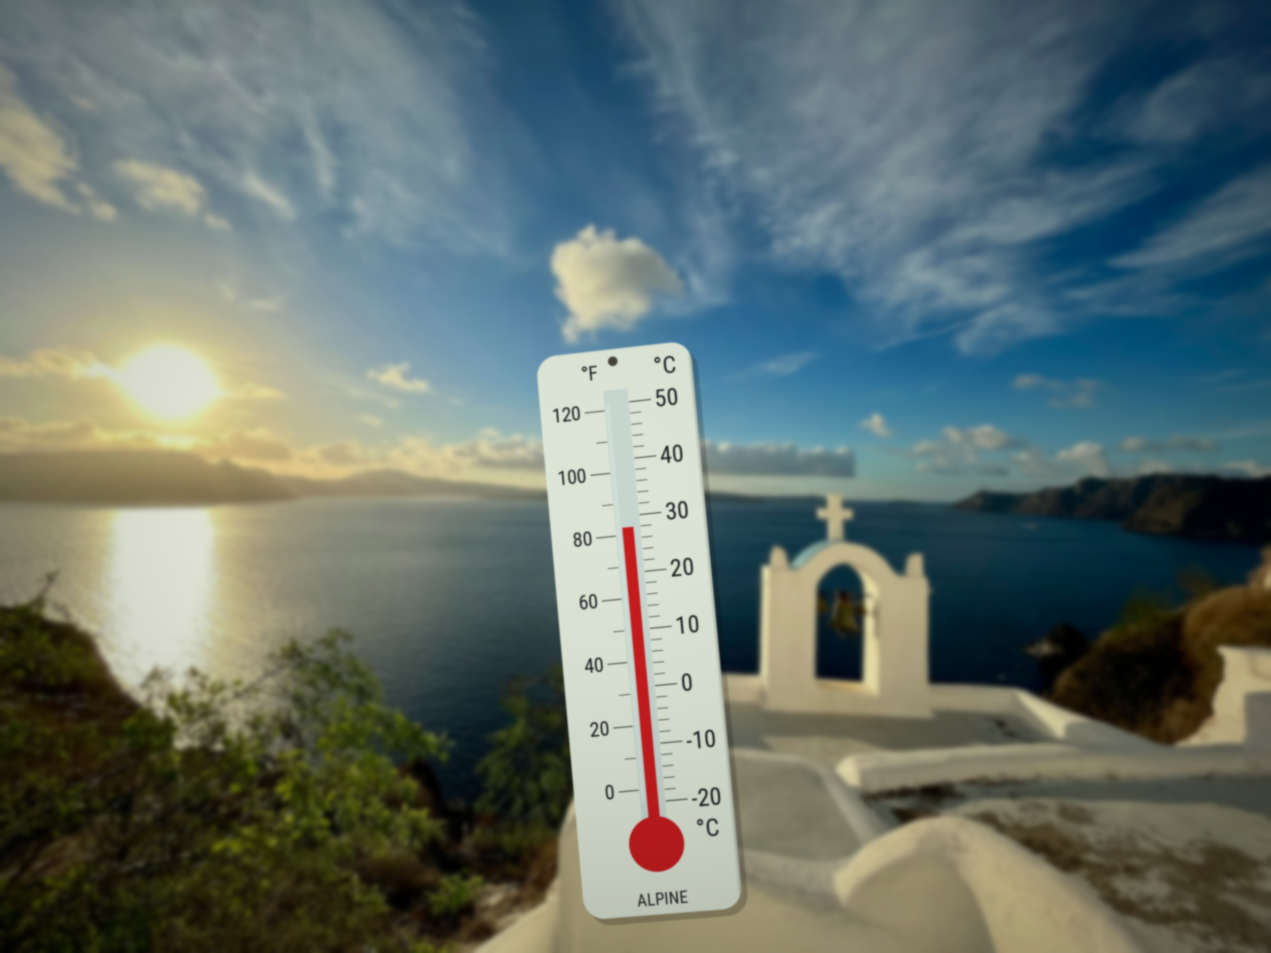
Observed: 28; °C
